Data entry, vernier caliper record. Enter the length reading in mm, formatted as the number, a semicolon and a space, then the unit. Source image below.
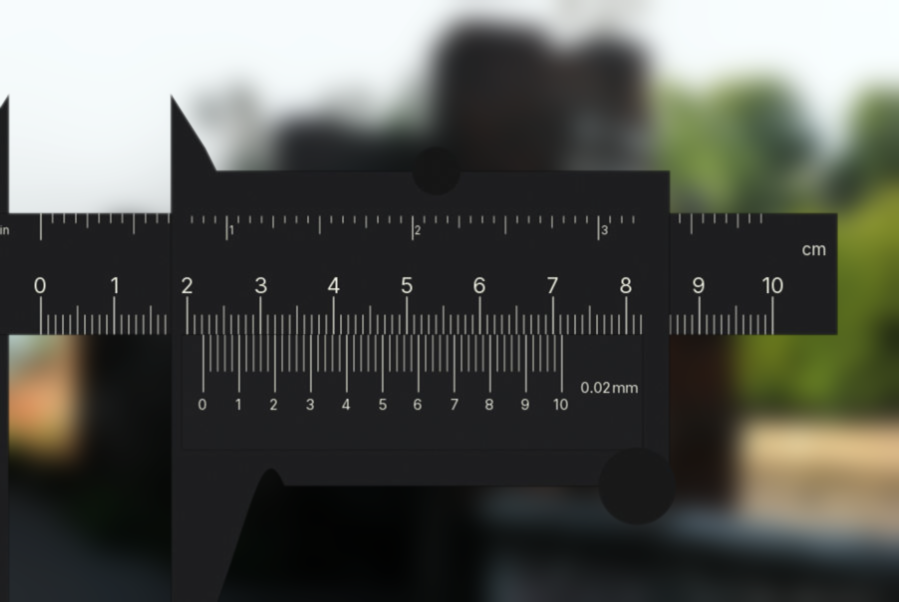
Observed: 22.2; mm
